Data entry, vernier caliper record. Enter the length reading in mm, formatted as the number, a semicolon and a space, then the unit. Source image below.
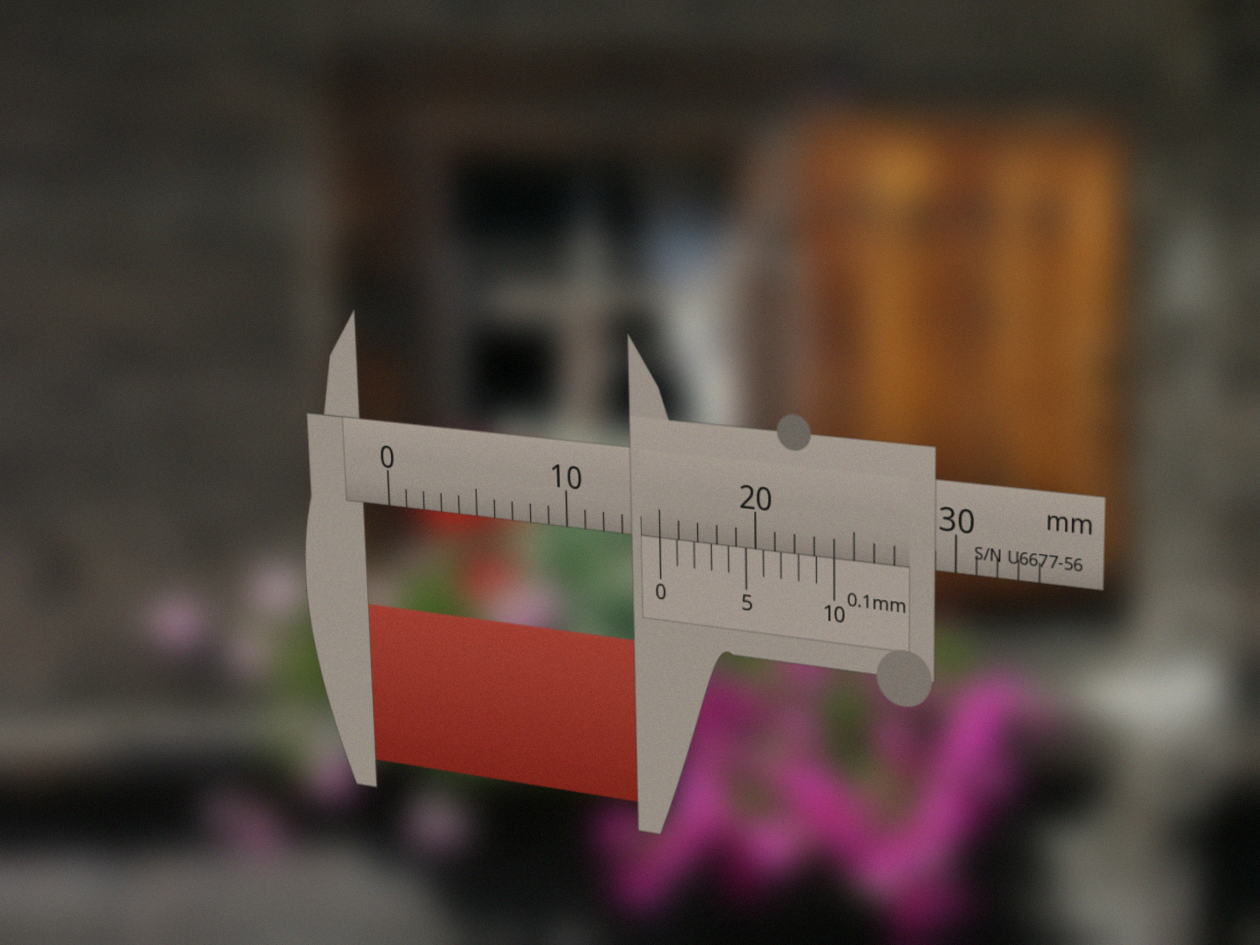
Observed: 15.0; mm
